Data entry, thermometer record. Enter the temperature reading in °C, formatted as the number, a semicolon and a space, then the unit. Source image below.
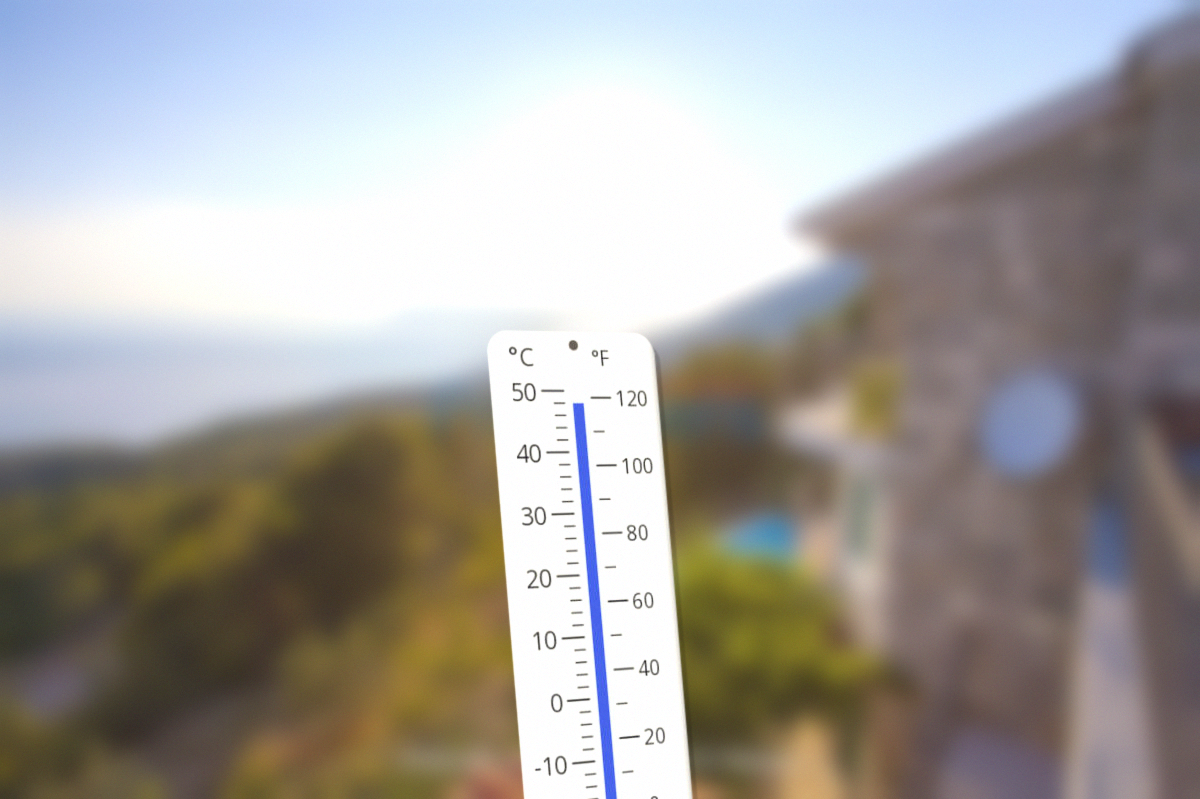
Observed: 48; °C
